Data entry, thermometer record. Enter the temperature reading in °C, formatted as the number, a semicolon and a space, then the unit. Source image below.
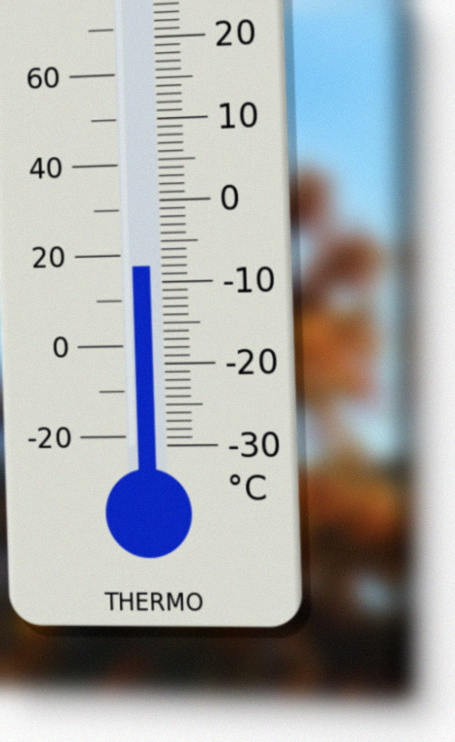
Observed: -8; °C
